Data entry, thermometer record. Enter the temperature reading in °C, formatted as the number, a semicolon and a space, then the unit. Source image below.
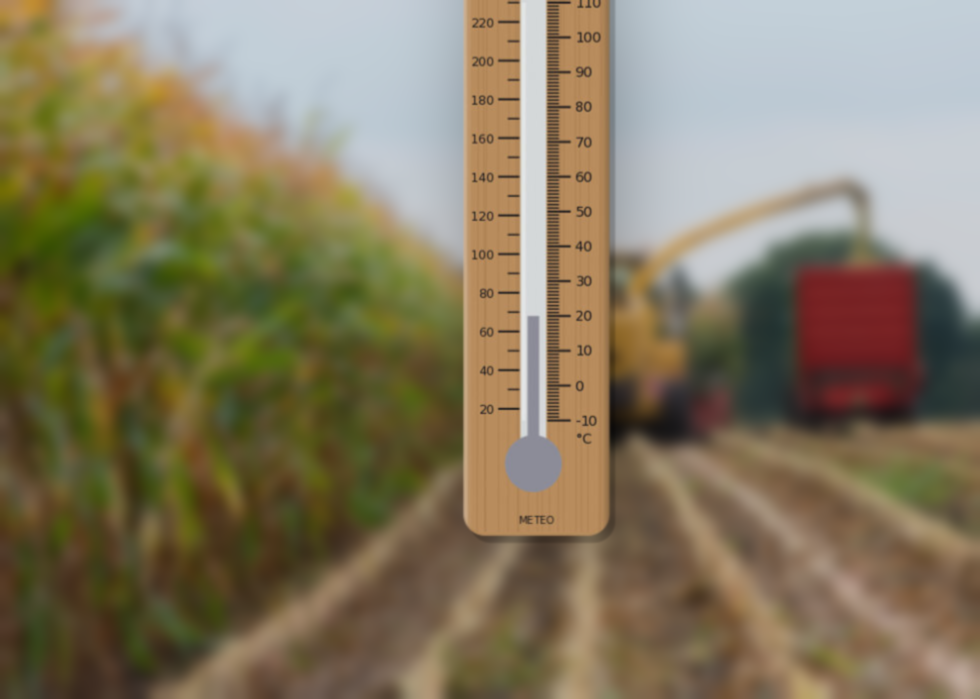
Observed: 20; °C
